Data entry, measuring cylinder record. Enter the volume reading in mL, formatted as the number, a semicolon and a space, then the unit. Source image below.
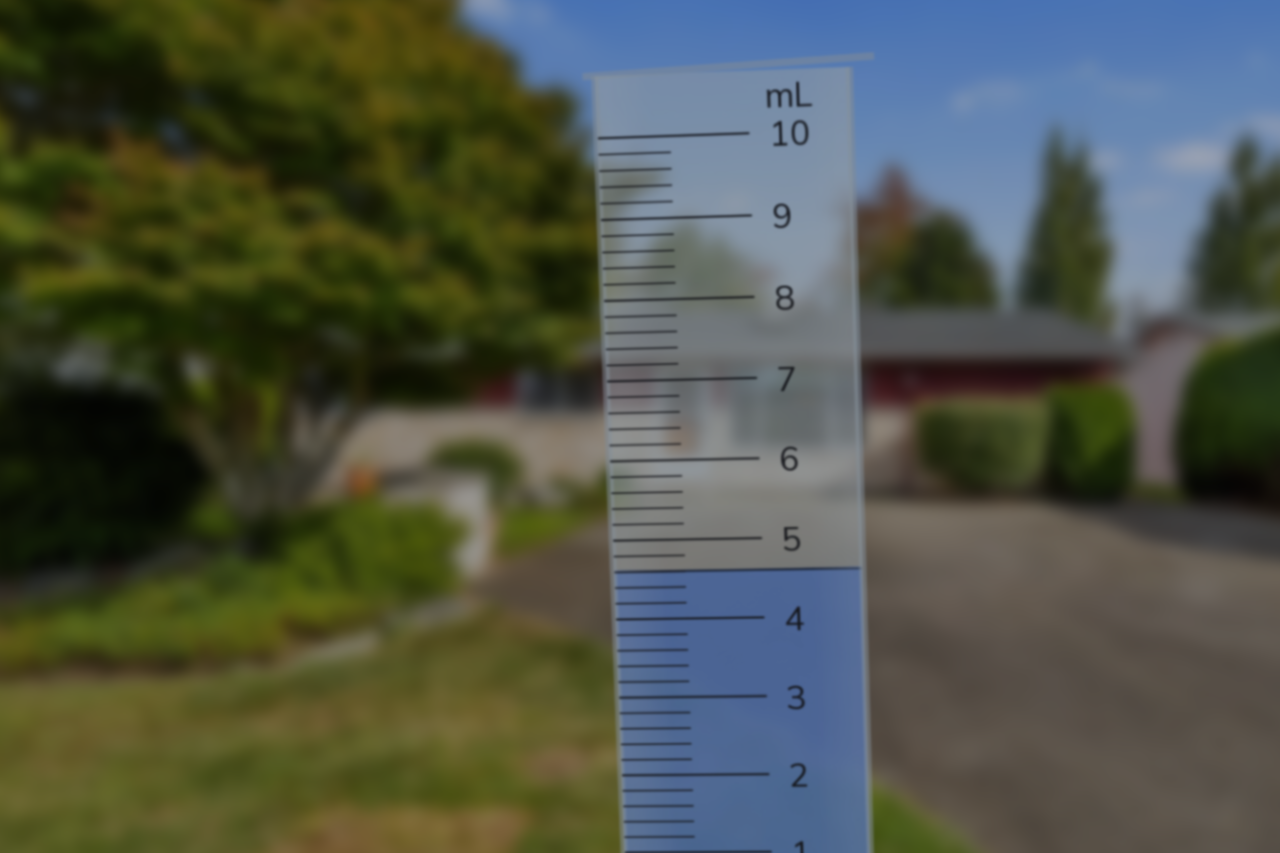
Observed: 4.6; mL
